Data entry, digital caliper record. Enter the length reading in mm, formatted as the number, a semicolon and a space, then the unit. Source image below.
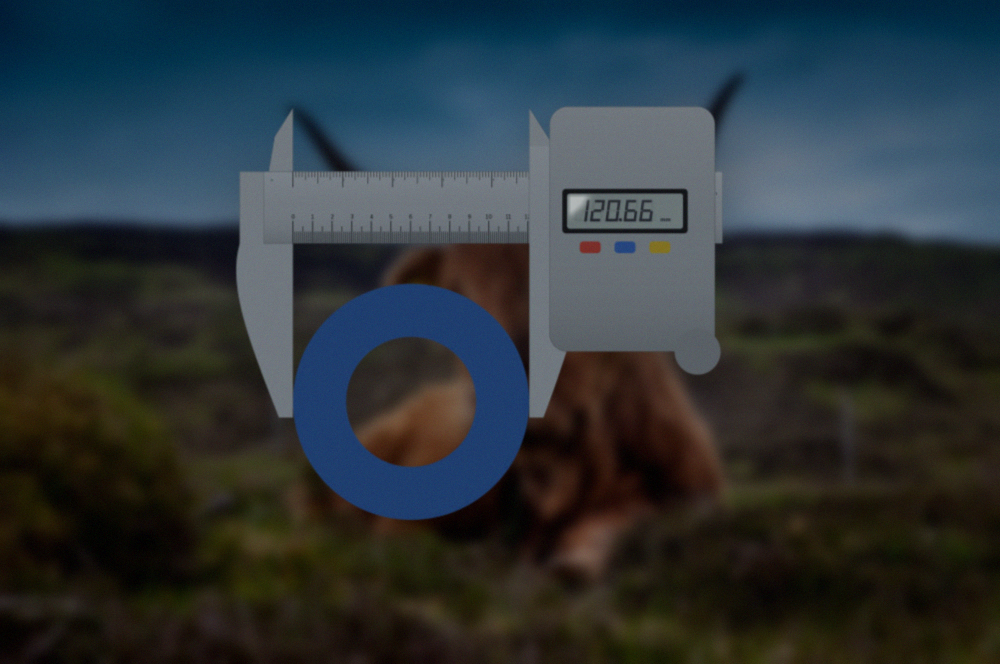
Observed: 120.66; mm
